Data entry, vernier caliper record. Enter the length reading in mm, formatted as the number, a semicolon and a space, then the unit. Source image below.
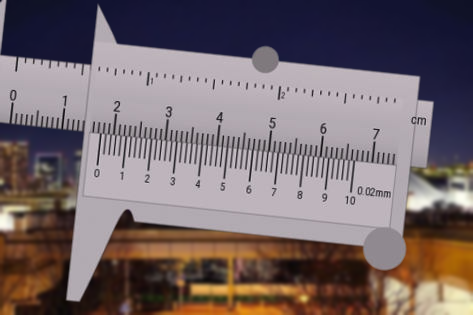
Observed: 17.5; mm
